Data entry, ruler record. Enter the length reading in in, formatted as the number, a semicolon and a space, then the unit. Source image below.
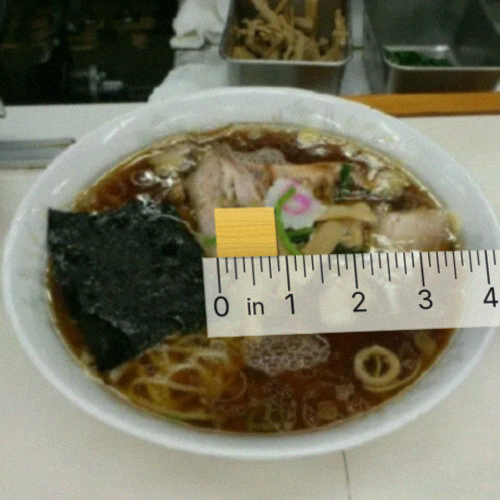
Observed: 0.875; in
